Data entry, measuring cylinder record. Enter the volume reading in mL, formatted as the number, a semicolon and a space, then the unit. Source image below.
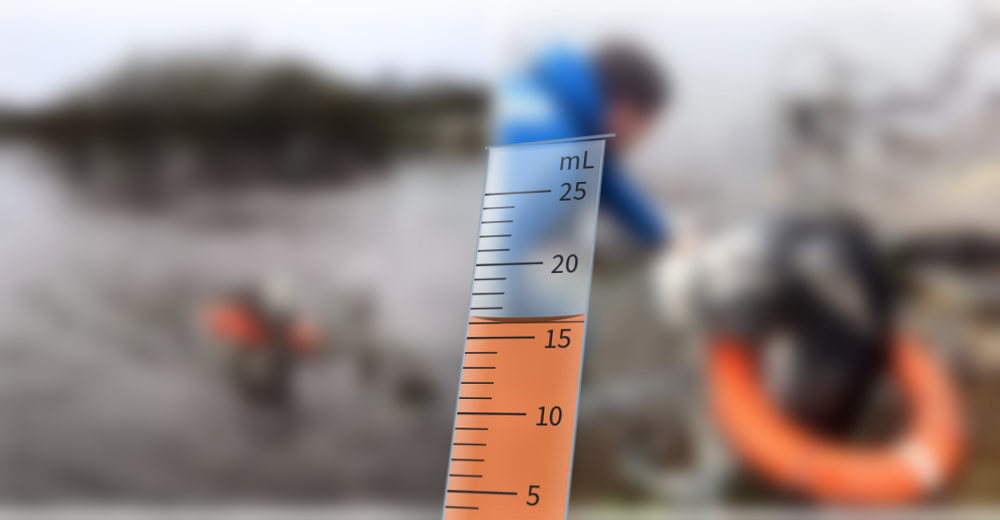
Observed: 16; mL
